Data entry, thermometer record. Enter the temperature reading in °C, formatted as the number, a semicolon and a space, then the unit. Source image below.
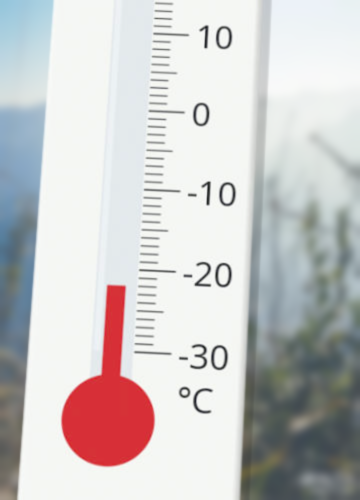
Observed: -22; °C
